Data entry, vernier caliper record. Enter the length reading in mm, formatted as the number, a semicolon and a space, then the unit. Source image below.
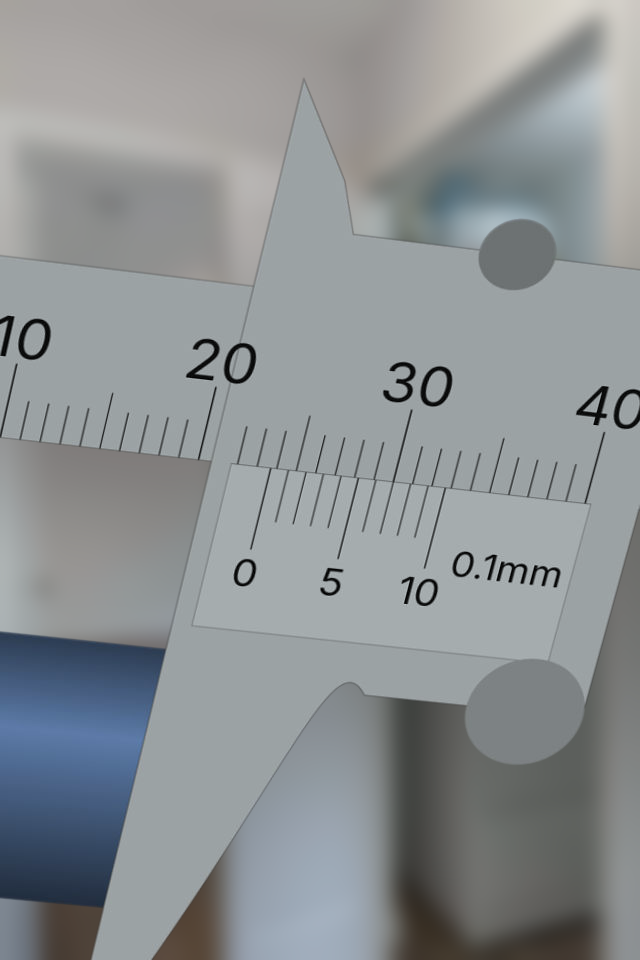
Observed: 23.7; mm
